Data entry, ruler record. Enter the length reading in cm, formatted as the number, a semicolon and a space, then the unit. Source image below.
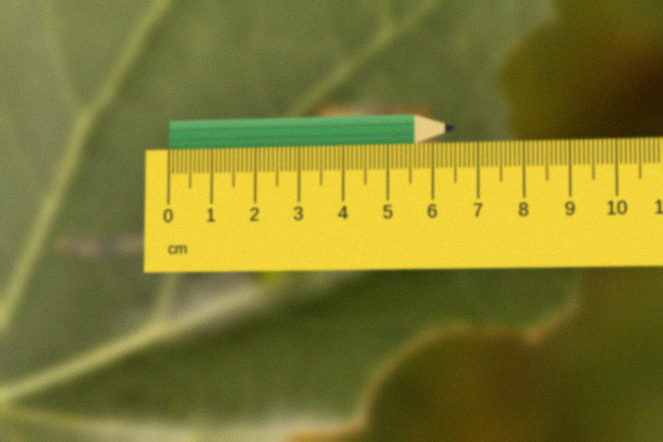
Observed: 6.5; cm
